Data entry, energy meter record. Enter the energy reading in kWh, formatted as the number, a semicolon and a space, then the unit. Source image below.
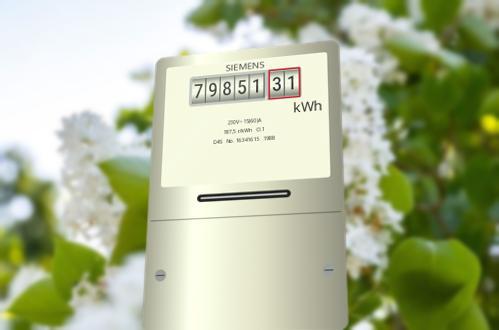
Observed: 79851.31; kWh
